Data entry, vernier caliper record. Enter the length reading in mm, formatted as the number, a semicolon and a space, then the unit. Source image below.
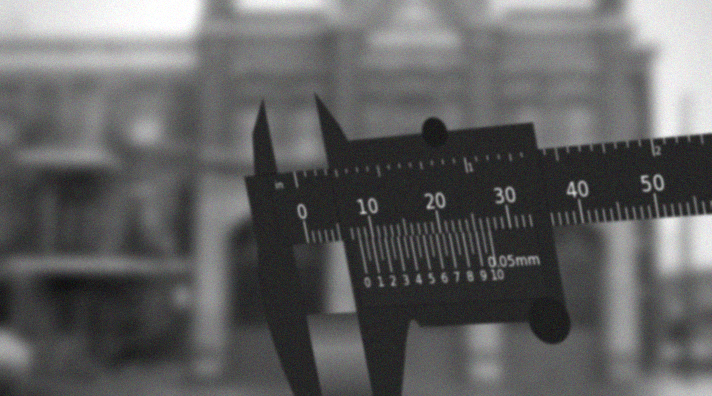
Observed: 8.0; mm
